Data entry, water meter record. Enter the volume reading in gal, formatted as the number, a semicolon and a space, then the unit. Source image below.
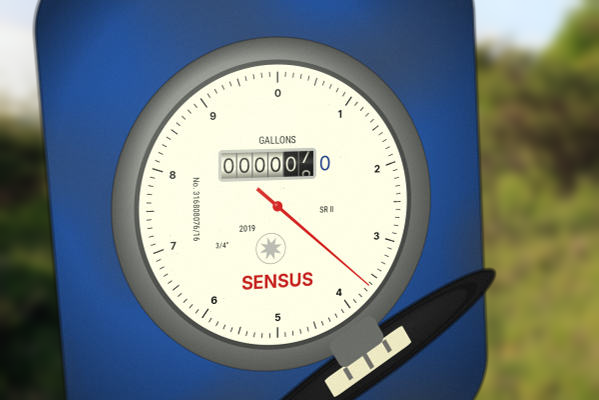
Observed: 73.6; gal
